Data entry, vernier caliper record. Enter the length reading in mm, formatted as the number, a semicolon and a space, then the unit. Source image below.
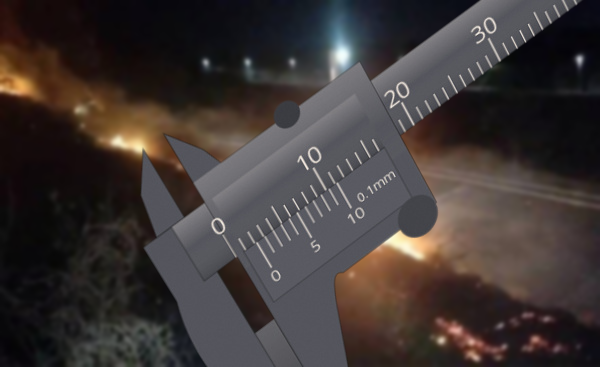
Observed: 2.2; mm
